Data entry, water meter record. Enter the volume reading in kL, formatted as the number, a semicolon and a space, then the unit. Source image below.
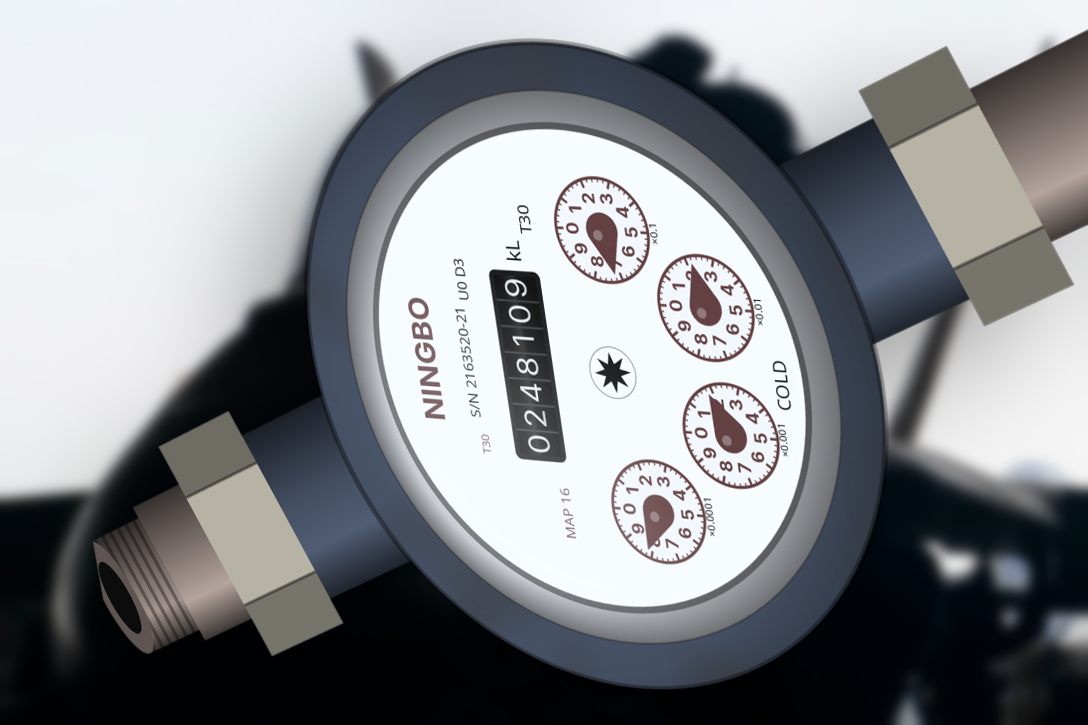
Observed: 248109.7218; kL
